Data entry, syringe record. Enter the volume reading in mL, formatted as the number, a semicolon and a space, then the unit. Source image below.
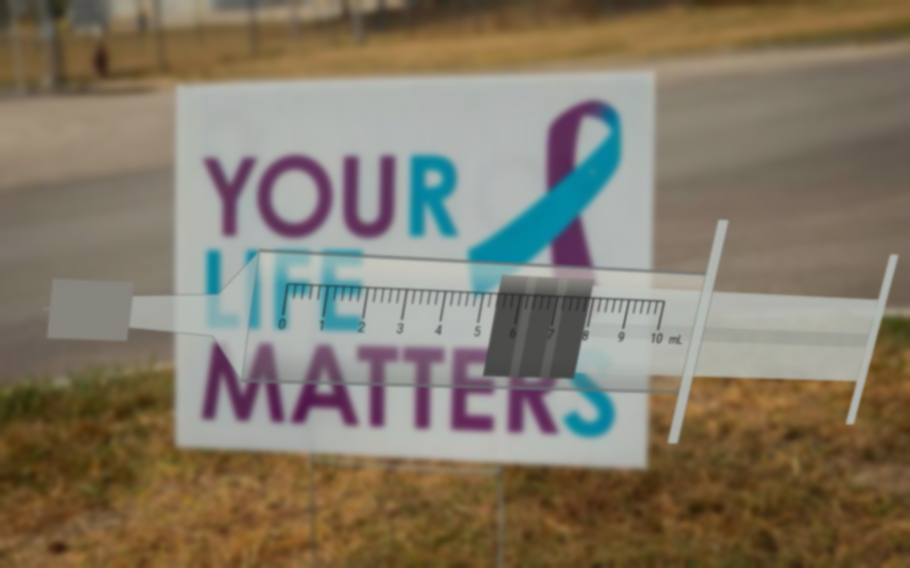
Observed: 5.4; mL
